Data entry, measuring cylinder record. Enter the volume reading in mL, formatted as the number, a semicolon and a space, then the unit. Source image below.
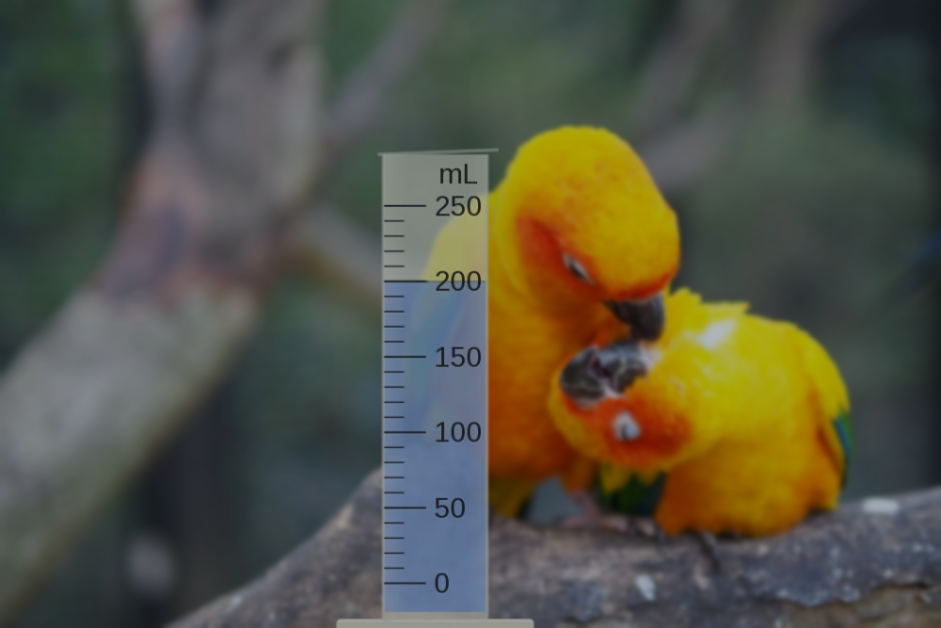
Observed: 200; mL
